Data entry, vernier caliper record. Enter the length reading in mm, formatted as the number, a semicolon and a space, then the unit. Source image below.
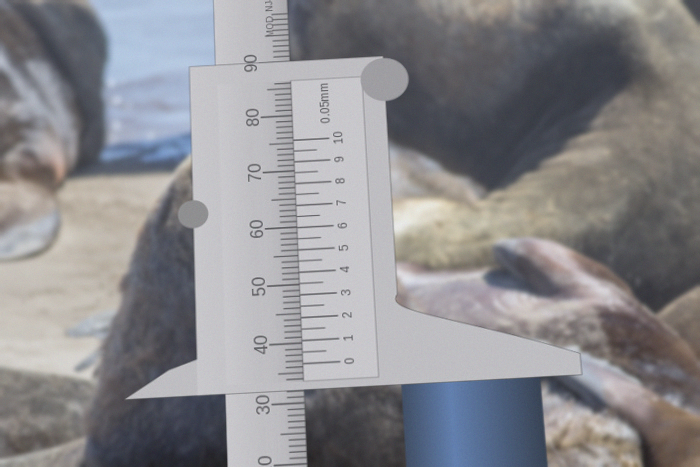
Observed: 36.5; mm
